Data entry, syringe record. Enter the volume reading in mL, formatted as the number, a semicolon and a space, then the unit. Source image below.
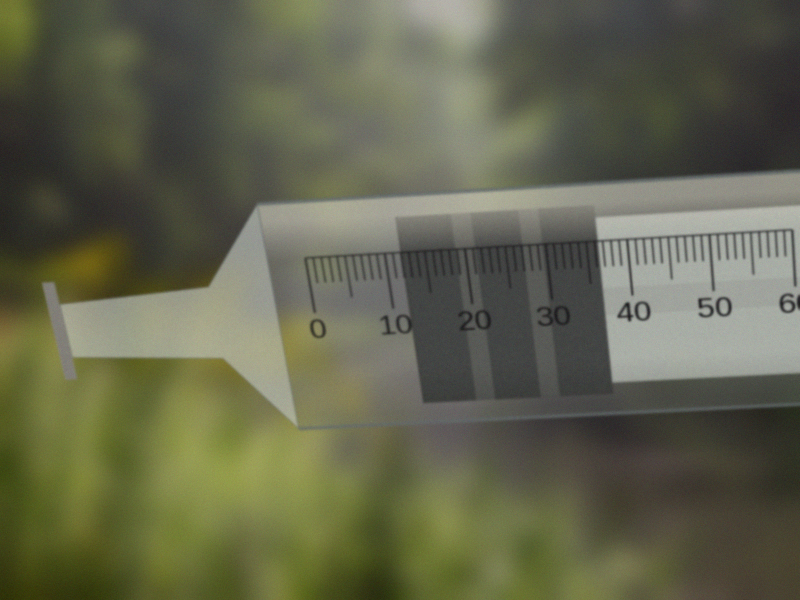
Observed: 12; mL
